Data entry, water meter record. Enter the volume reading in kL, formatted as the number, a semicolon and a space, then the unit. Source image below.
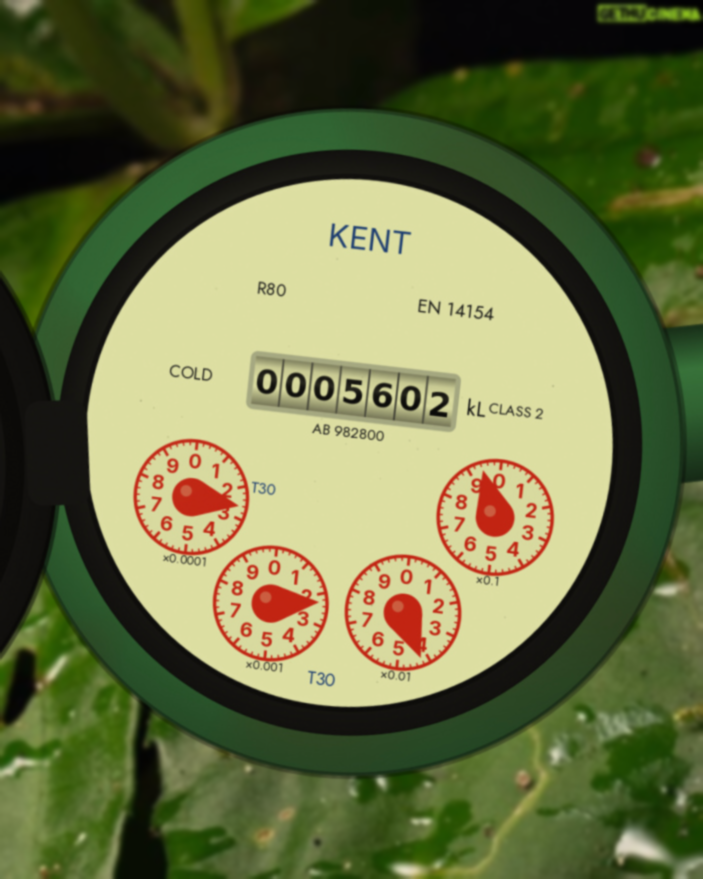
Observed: 5601.9422; kL
